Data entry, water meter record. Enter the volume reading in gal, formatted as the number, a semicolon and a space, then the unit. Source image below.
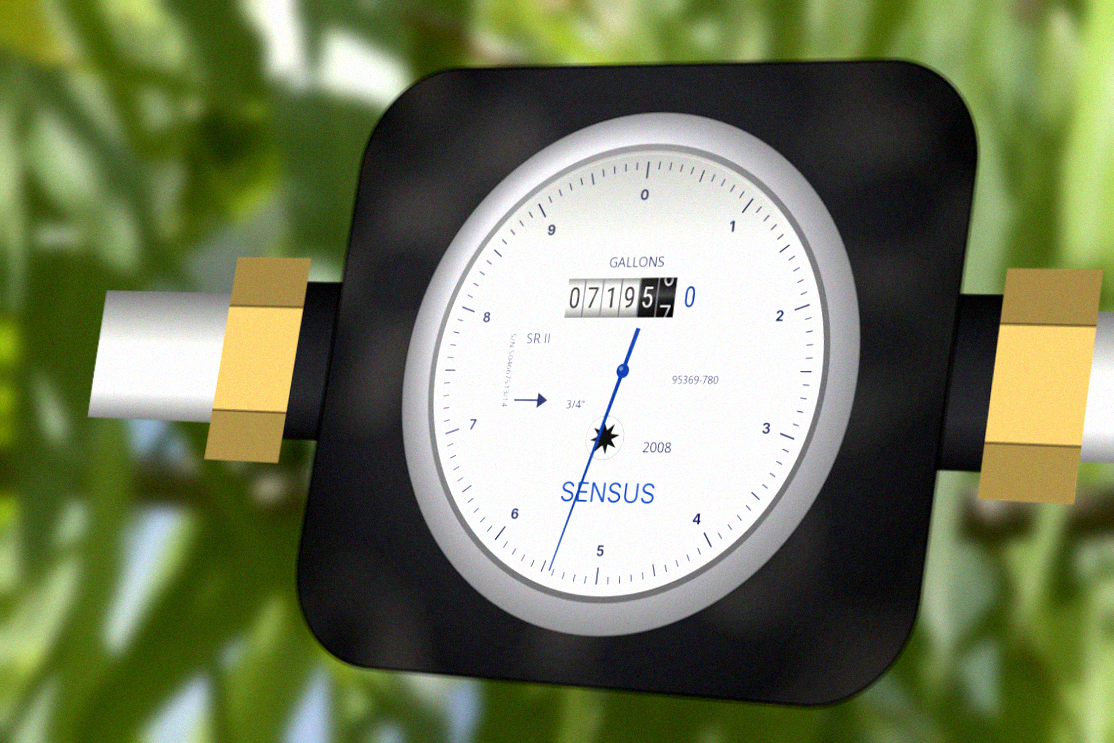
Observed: 719565.4; gal
